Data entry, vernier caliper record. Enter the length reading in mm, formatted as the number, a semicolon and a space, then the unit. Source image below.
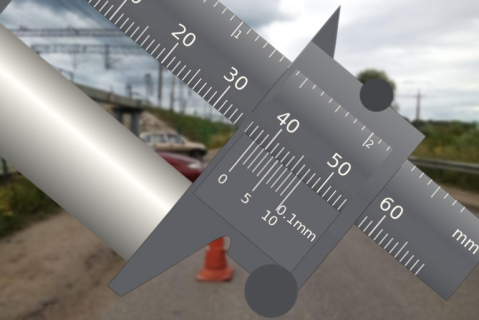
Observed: 38.0; mm
